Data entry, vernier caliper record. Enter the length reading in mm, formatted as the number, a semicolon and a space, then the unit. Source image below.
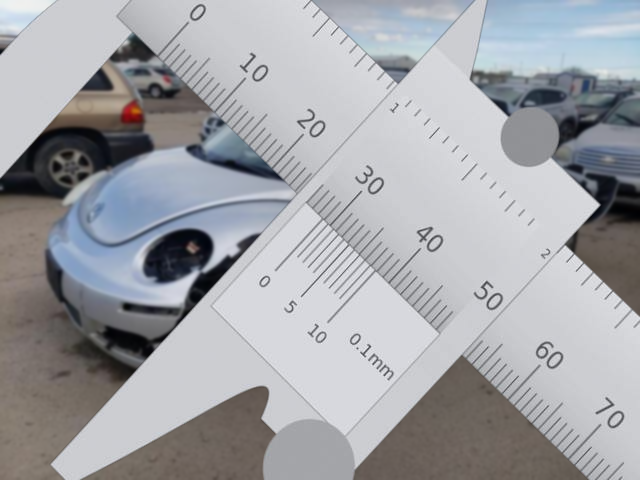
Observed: 28.8; mm
